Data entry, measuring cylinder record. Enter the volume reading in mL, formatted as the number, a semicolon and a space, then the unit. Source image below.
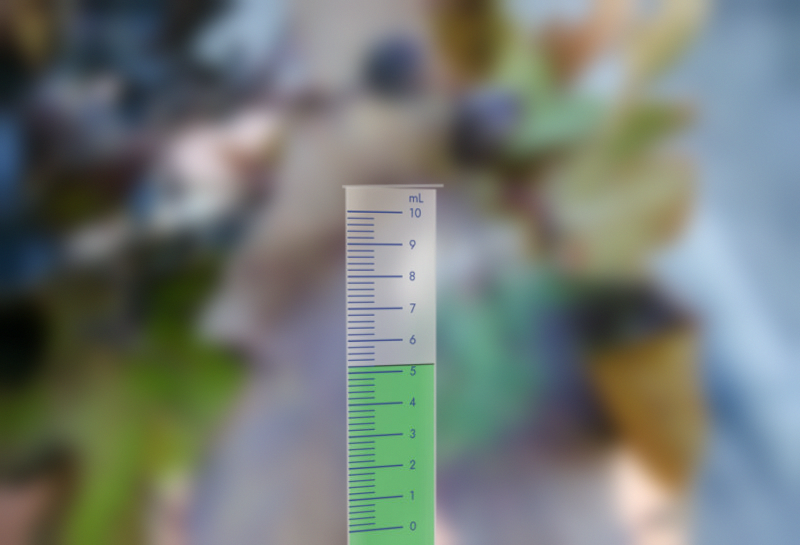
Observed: 5.2; mL
